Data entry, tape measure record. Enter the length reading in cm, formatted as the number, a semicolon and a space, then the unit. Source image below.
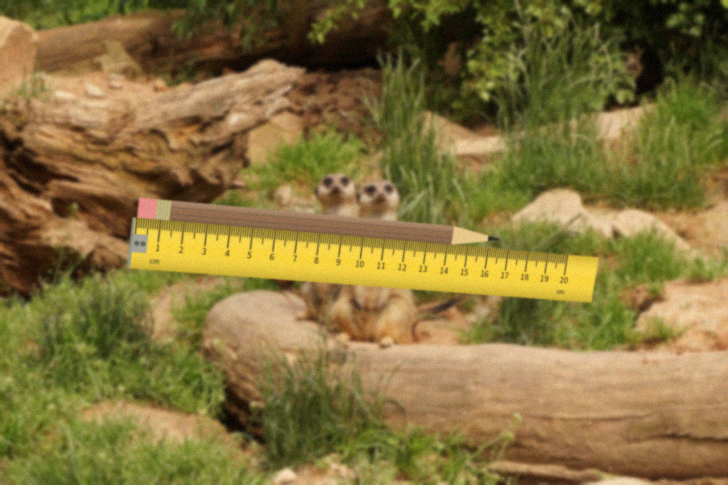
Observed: 16.5; cm
